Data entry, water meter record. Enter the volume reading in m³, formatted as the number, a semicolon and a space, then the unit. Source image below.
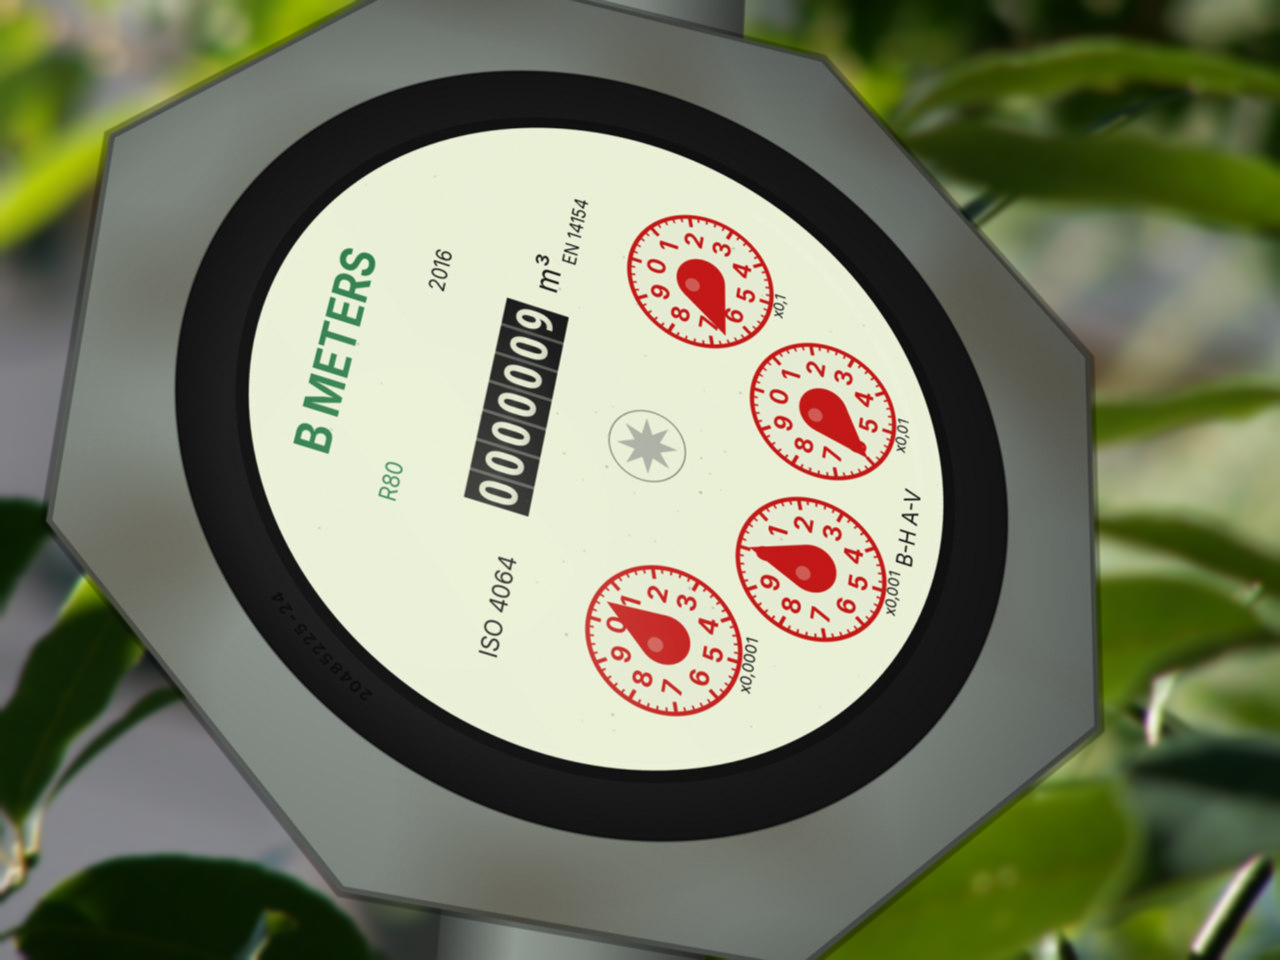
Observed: 9.6600; m³
